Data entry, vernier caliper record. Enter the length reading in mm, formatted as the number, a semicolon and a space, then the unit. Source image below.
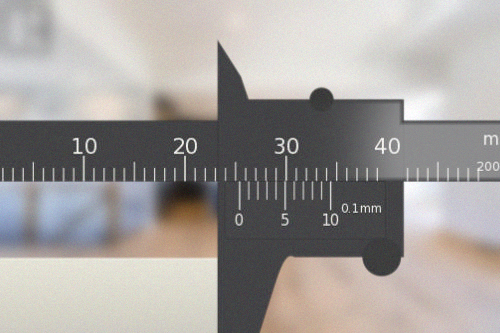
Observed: 25.4; mm
